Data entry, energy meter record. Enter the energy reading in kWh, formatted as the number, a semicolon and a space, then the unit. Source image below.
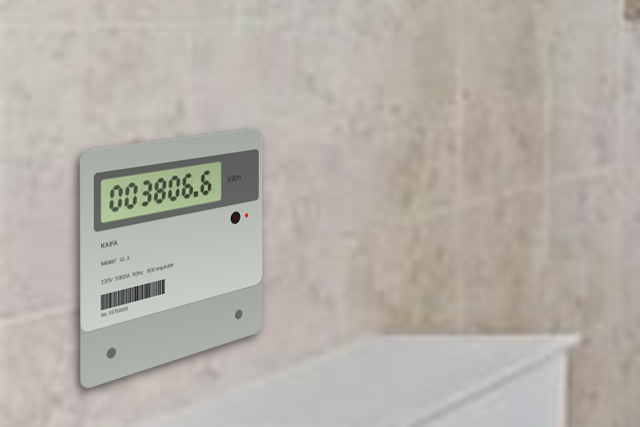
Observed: 3806.6; kWh
